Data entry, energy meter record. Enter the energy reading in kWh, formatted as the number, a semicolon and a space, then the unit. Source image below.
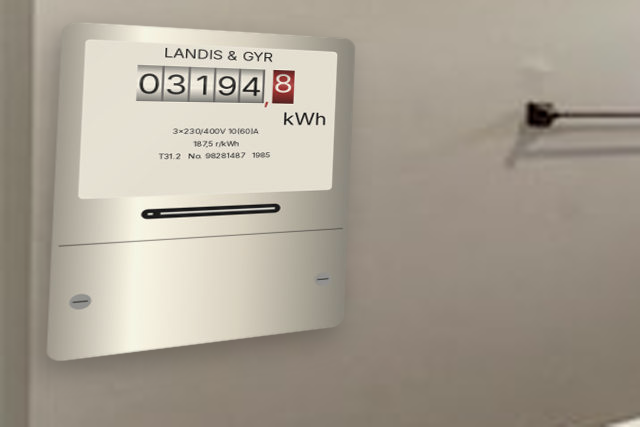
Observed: 3194.8; kWh
